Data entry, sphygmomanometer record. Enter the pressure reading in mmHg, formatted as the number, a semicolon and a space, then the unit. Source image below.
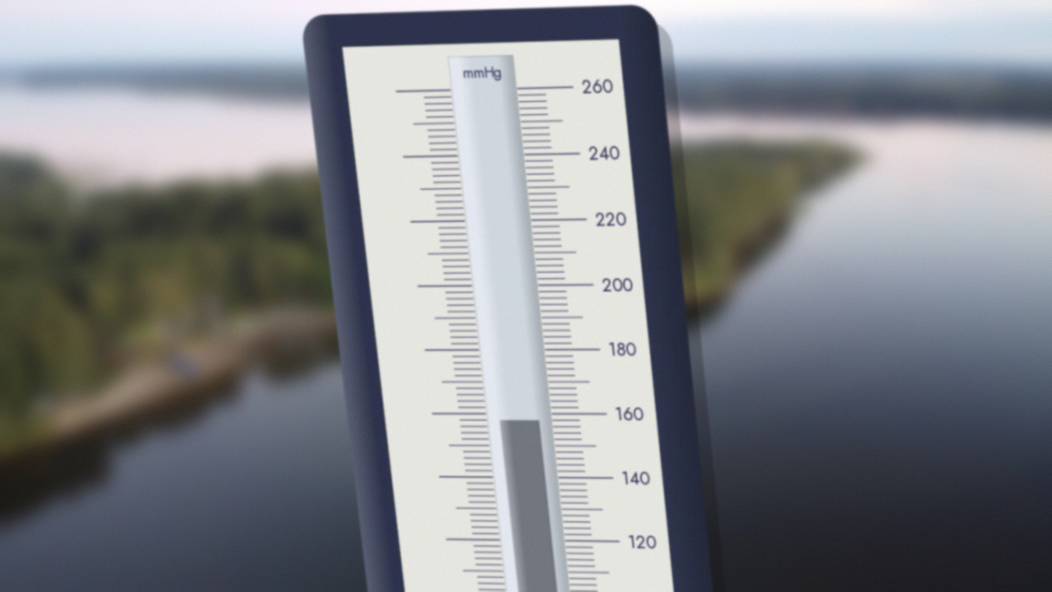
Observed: 158; mmHg
